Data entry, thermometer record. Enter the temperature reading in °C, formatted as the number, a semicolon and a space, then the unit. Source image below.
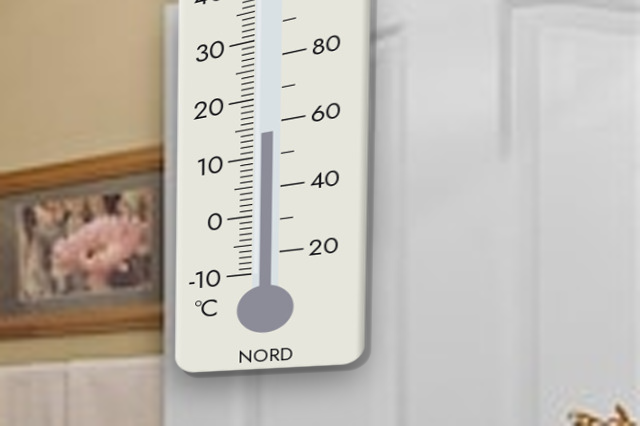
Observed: 14; °C
